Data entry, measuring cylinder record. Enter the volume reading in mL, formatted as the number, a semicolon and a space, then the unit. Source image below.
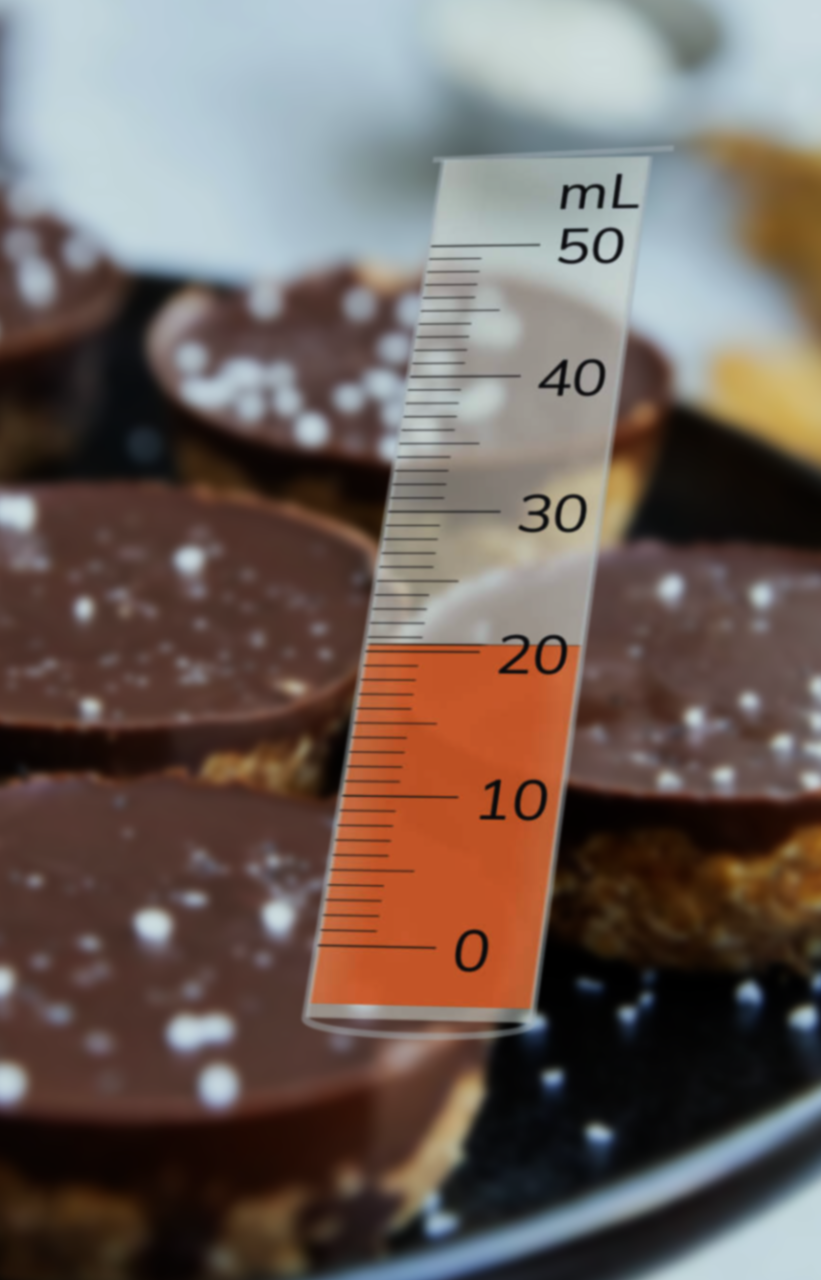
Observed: 20.5; mL
